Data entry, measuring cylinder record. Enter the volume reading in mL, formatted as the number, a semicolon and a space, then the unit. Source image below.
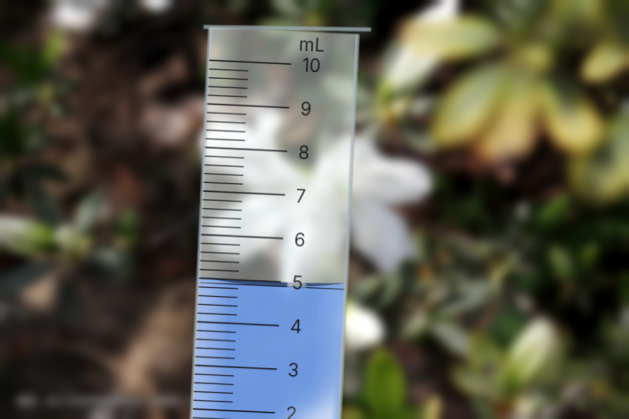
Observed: 4.9; mL
